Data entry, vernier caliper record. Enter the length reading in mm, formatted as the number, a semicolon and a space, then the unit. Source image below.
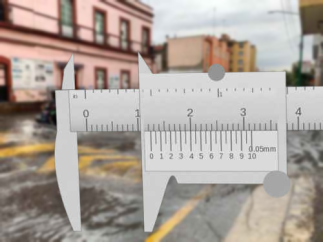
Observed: 12.4; mm
